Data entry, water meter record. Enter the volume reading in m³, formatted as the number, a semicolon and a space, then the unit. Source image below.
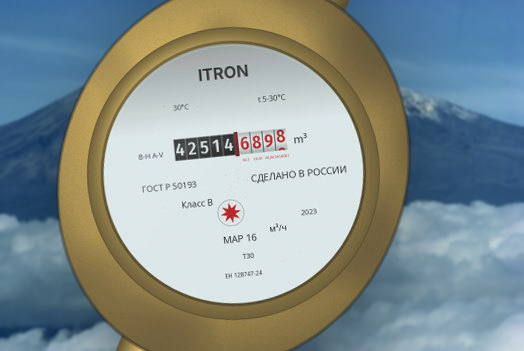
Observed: 42514.6898; m³
